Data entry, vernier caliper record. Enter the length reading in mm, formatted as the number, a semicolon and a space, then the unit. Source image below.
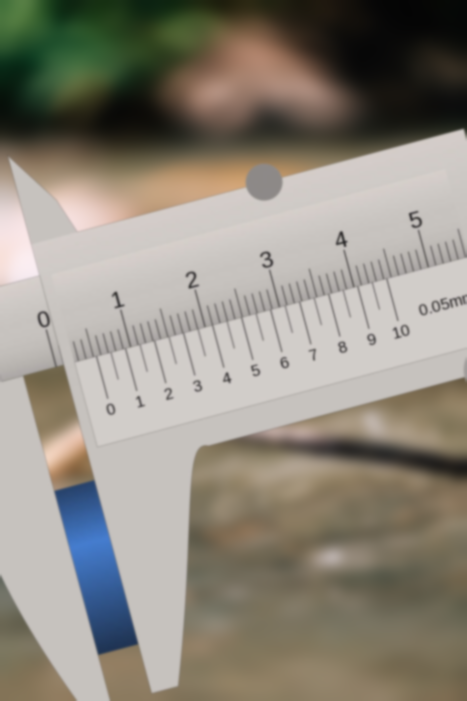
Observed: 5.4; mm
